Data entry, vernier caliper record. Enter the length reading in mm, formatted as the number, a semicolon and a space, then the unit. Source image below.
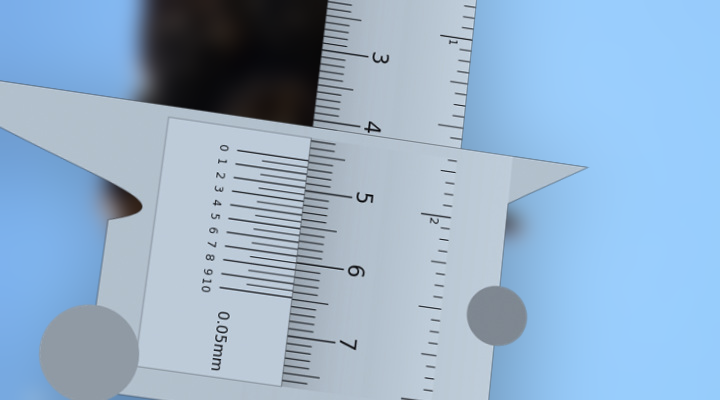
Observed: 45.8; mm
